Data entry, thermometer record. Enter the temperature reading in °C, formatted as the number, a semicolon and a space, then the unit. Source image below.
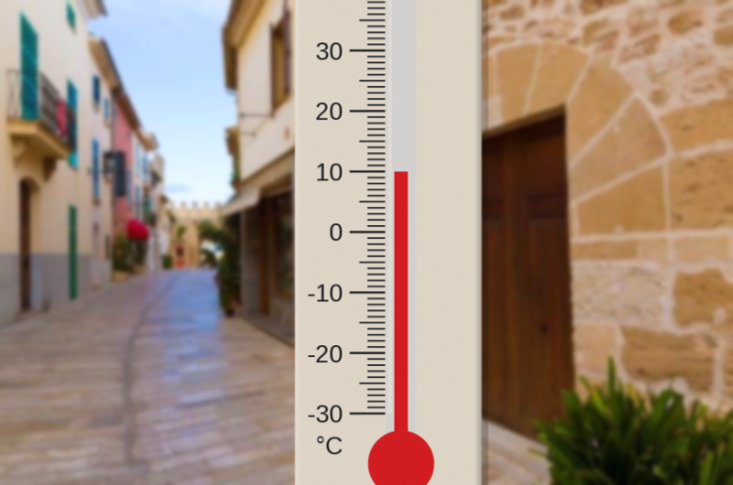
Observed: 10; °C
